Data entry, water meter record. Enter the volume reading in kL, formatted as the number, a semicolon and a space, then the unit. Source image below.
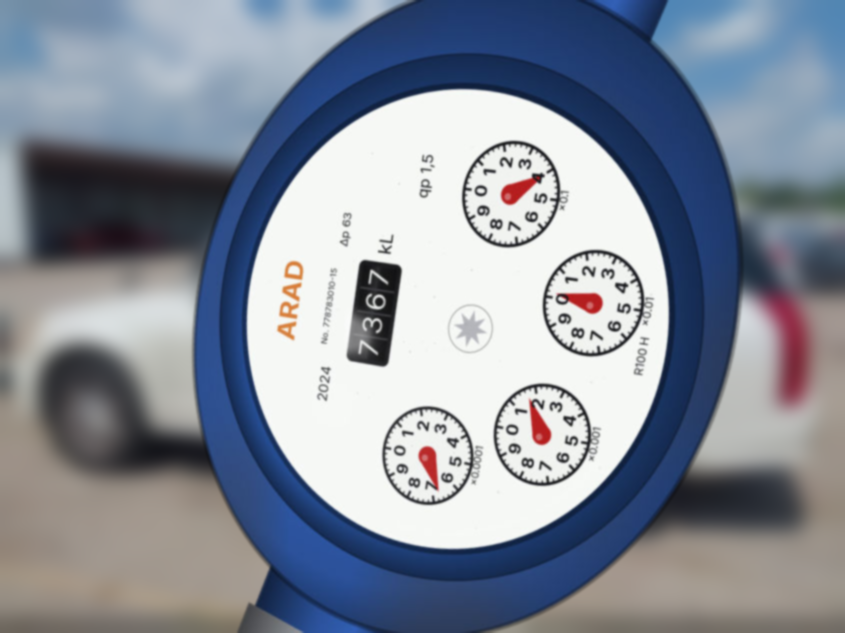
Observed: 7367.4016; kL
